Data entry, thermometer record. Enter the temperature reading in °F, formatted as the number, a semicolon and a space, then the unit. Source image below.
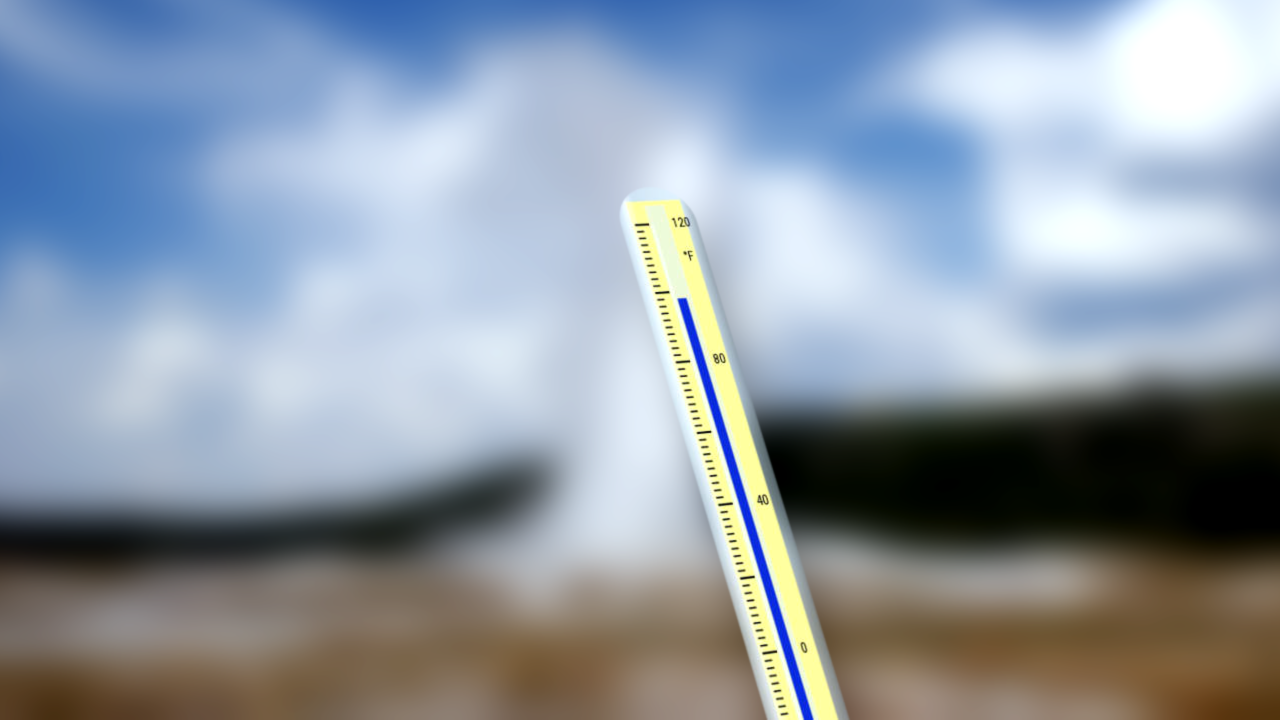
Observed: 98; °F
